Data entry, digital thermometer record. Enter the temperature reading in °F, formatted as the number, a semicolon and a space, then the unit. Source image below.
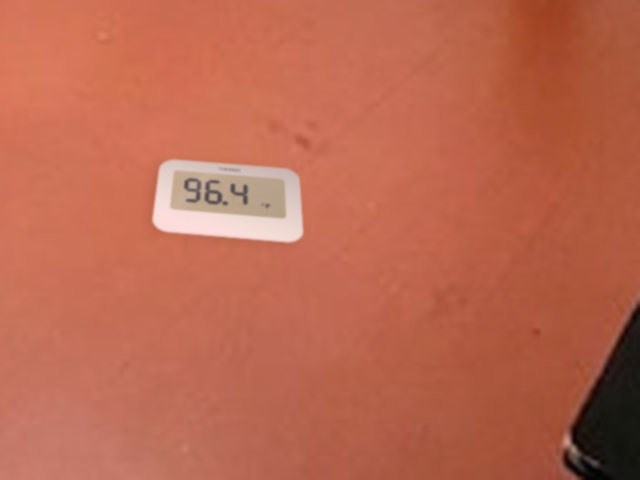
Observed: 96.4; °F
